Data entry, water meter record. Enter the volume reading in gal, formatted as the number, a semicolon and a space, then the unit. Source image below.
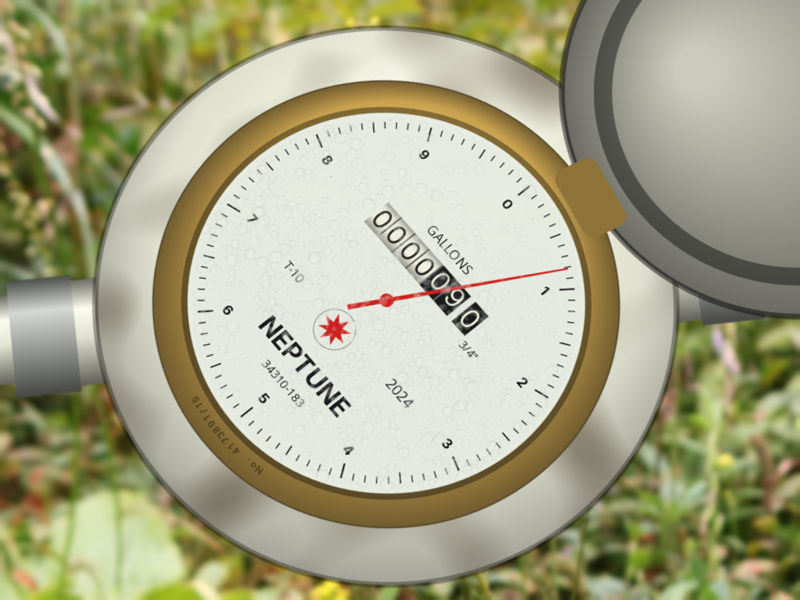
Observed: 90.8; gal
